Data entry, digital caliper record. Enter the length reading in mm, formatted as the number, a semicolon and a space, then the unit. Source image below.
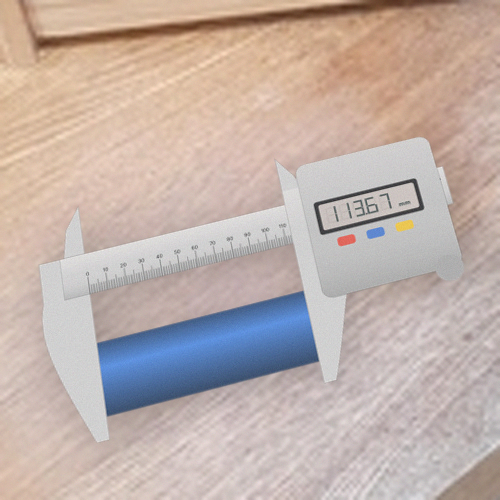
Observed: 113.67; mm
